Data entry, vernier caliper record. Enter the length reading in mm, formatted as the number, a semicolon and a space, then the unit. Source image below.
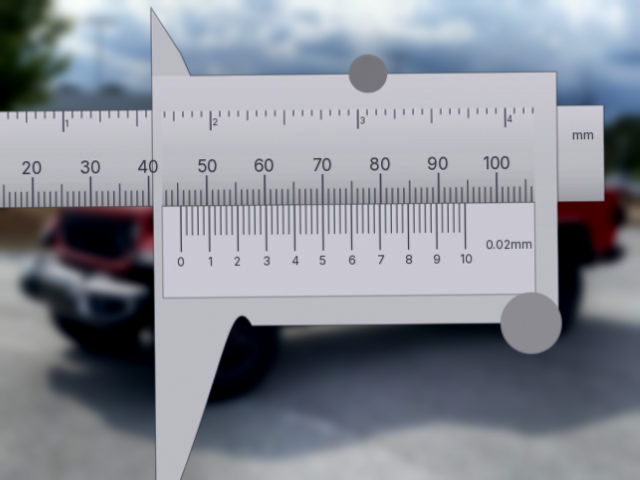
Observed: 45.5; mm
